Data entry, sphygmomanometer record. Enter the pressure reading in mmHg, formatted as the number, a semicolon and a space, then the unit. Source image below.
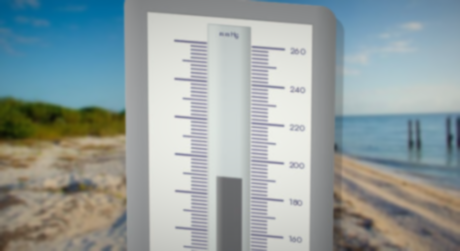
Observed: 190; mmHg
